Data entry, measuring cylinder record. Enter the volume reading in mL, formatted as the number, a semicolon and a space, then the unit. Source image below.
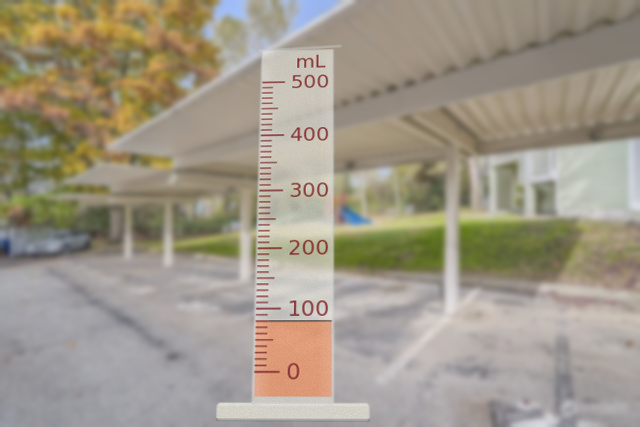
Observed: 80; mL
